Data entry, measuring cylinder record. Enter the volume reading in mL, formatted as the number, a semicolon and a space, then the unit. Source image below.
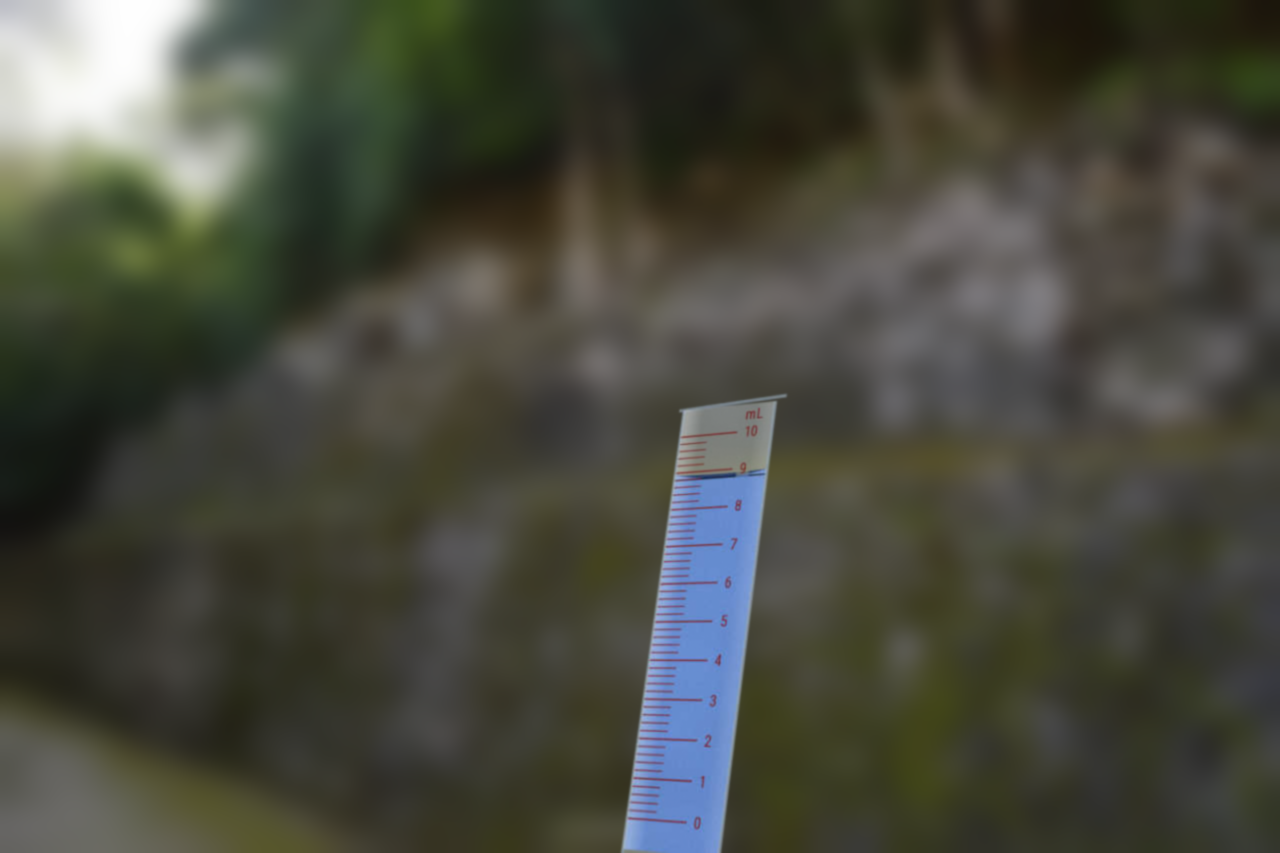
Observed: 8.8; mL
